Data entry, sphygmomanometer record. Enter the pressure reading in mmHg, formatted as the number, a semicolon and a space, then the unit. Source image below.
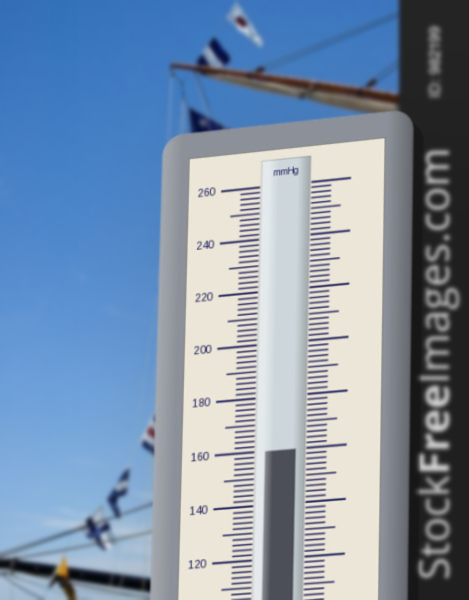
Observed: 160; mmHg
